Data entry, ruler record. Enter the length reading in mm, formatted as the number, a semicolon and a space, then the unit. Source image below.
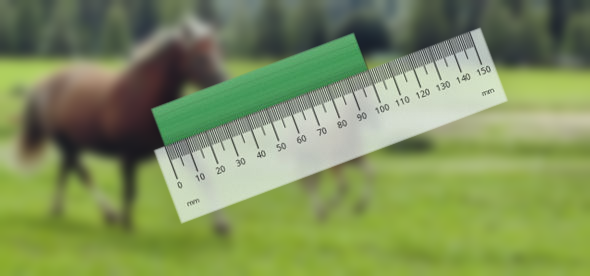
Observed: 100; mm
